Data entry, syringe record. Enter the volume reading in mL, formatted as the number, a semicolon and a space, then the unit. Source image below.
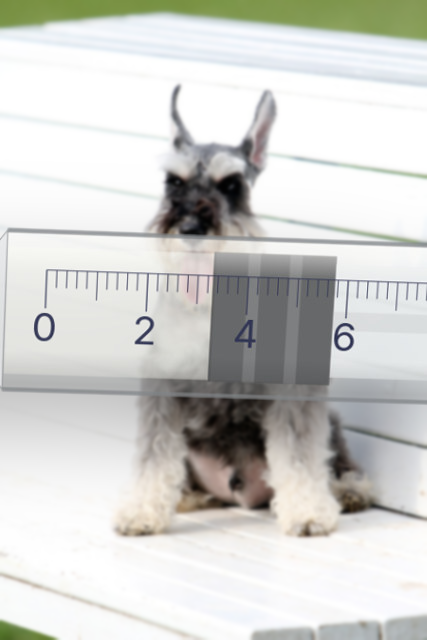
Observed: 3.3; mL
